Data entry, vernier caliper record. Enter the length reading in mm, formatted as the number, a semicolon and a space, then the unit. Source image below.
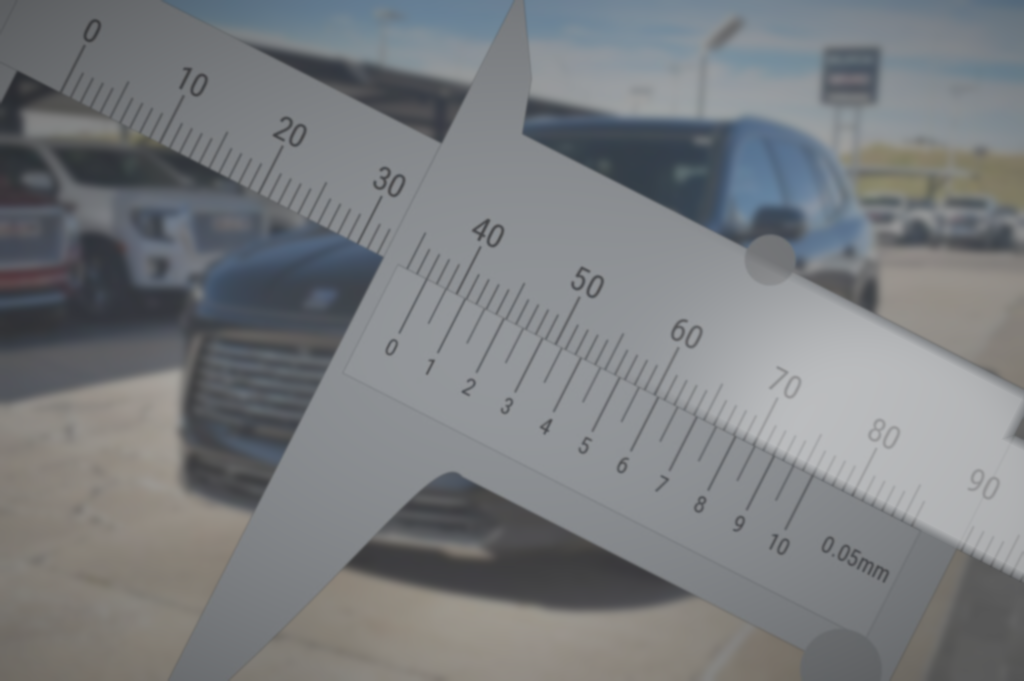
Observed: 37.0; mm
